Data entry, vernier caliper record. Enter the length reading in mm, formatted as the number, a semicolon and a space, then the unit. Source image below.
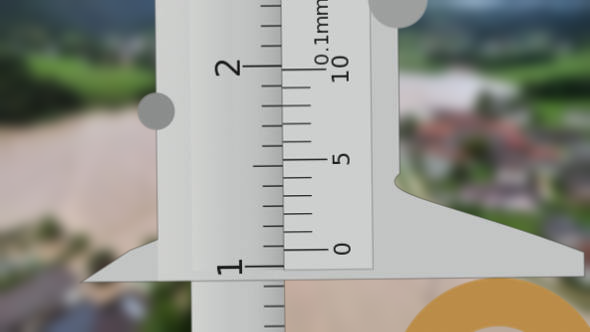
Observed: 10.8; mm
